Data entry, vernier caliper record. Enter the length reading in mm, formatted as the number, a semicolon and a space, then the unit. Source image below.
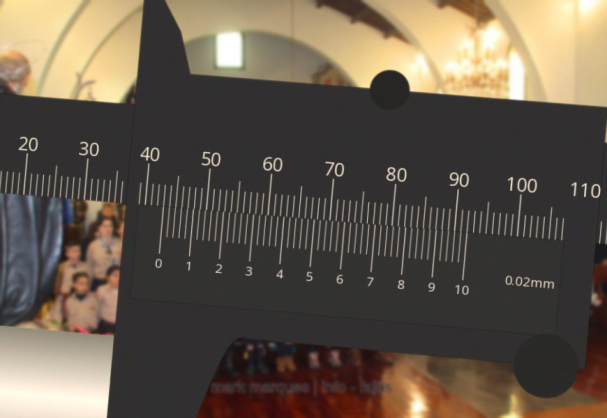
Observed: 43.0; mm
